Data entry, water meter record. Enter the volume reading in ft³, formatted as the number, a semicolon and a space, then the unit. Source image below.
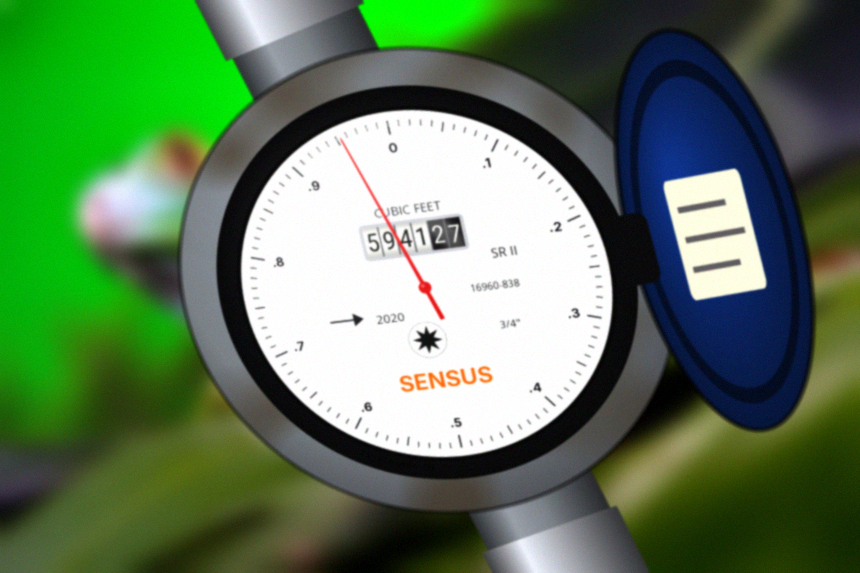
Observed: 594126.95; ft³
